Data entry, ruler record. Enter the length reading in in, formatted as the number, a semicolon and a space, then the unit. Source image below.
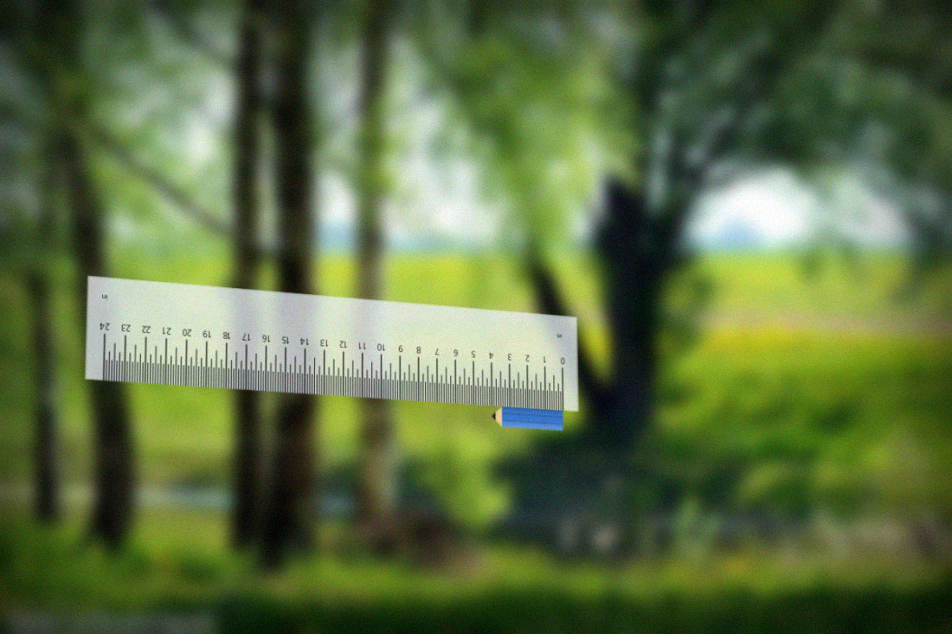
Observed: 4; in
